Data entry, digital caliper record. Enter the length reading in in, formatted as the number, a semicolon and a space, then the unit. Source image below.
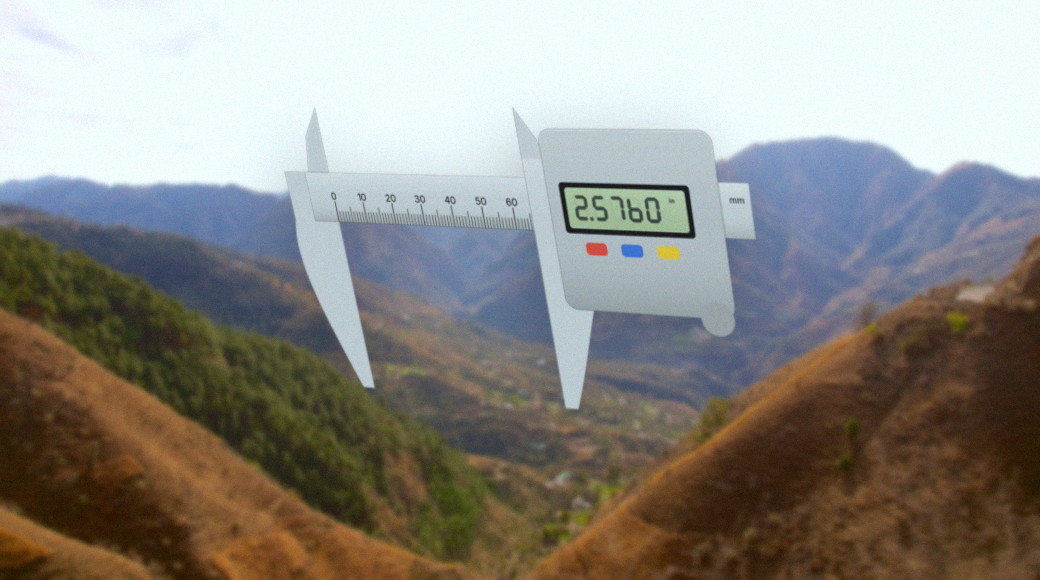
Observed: 2.5760; in
